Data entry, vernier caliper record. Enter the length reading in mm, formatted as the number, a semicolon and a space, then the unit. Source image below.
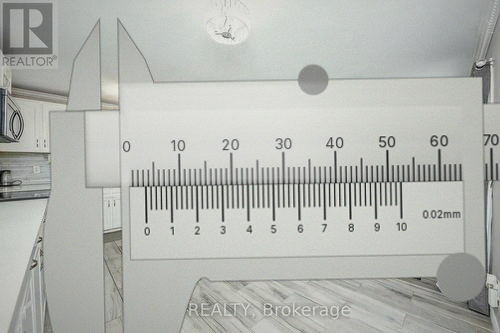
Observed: 3.5; mm
